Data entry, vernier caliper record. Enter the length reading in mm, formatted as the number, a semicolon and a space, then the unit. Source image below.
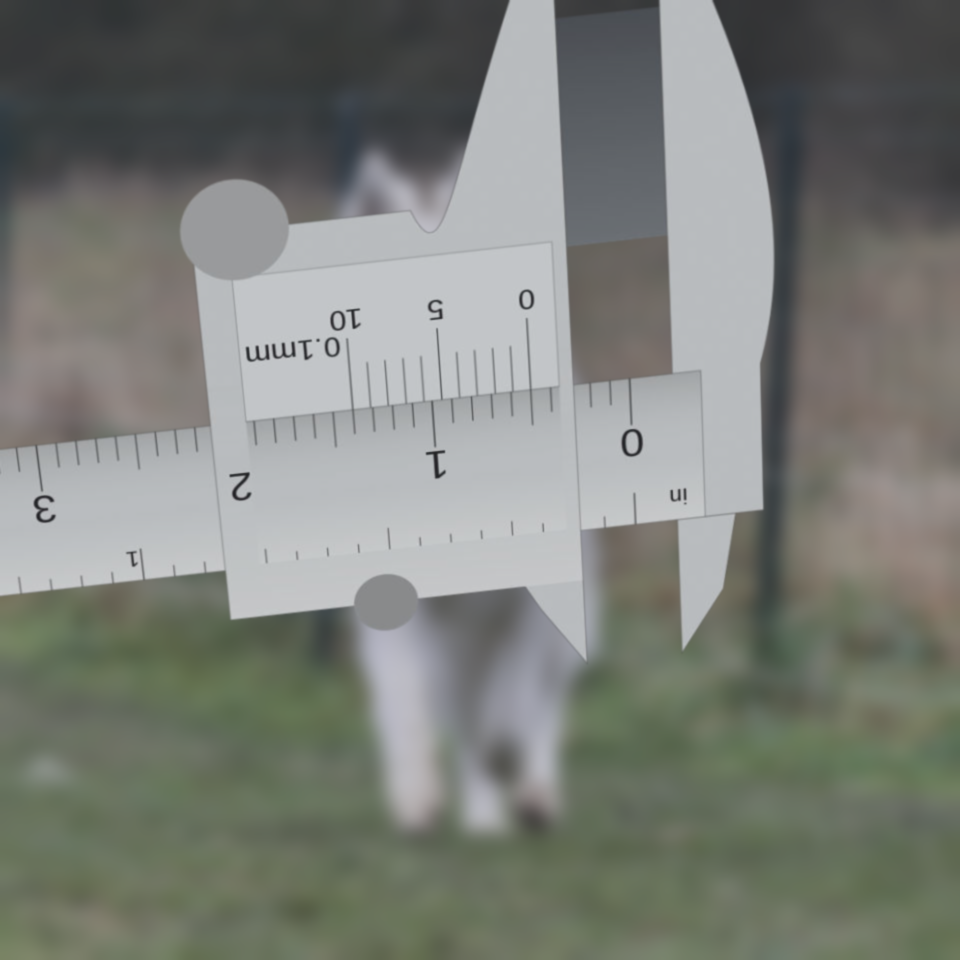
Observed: 5.0; mm
